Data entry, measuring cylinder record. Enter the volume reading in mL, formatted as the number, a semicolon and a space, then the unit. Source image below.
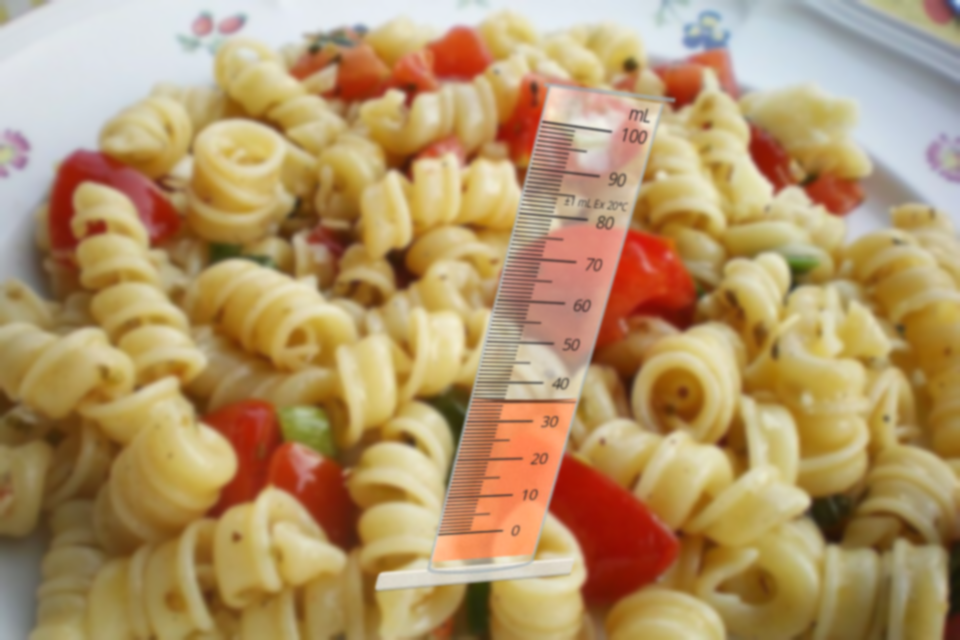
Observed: 35; mL
